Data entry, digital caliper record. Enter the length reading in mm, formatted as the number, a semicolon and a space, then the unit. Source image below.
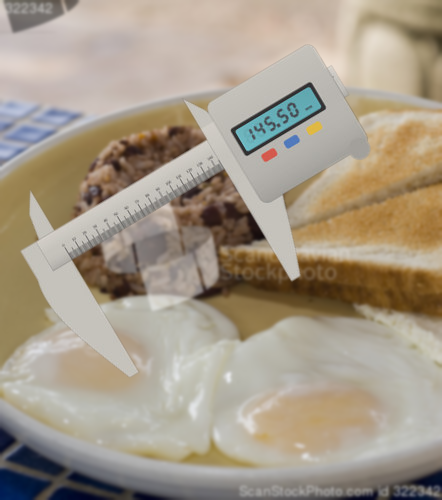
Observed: 145.50; mm
